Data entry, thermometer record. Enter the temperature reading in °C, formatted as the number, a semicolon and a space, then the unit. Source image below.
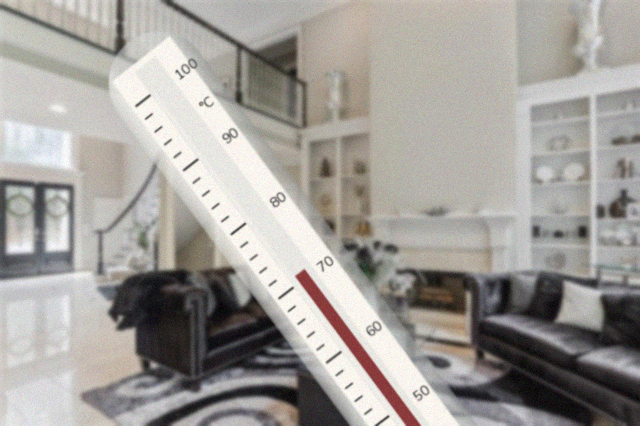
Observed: 71; °C
